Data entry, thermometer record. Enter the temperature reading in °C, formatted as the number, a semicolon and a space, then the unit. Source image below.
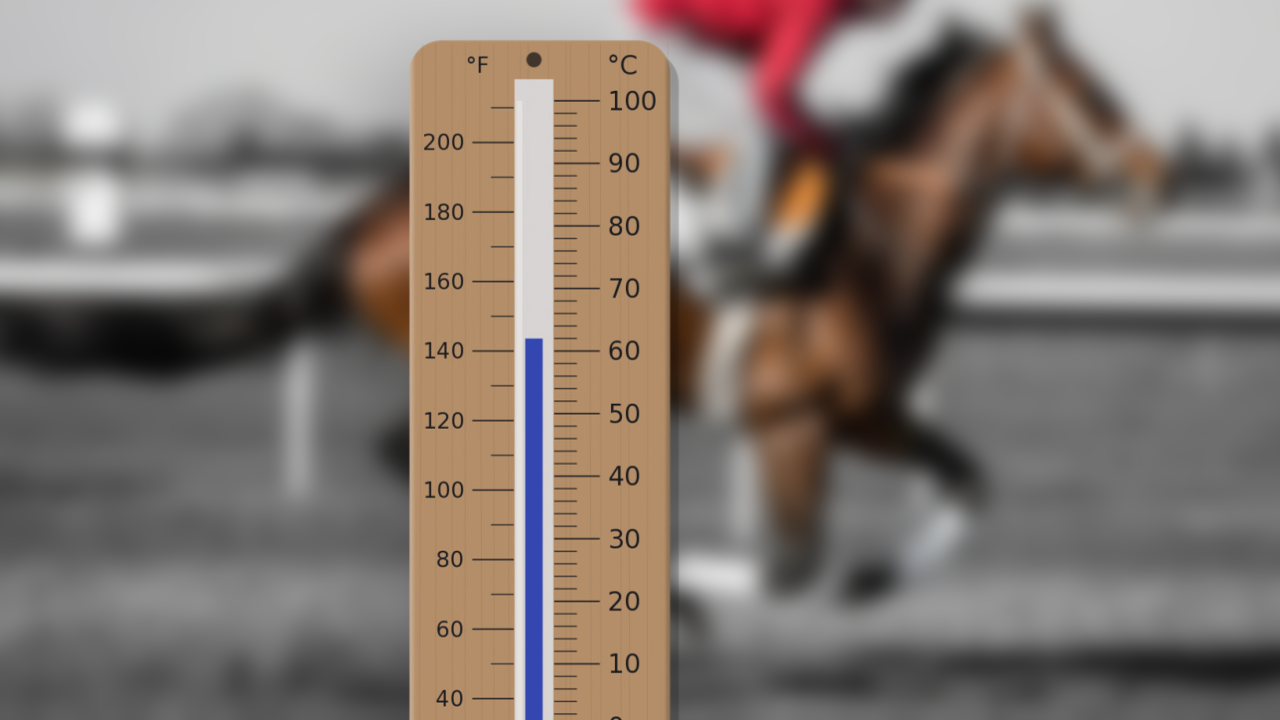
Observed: 62; °C
